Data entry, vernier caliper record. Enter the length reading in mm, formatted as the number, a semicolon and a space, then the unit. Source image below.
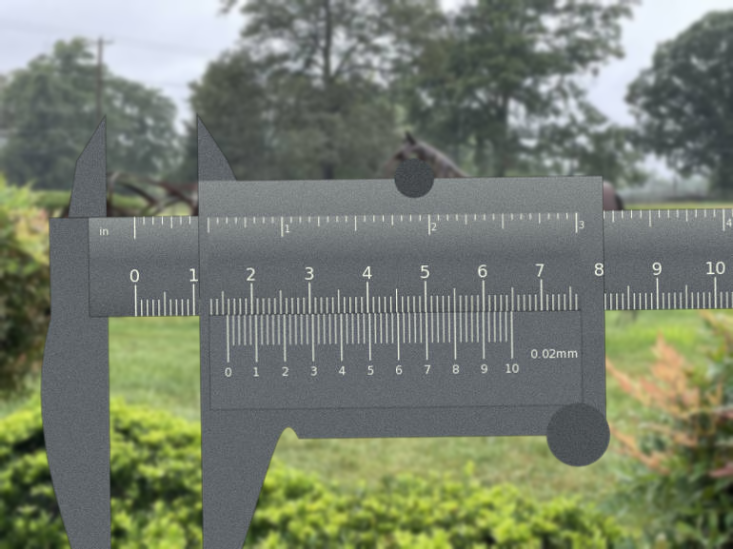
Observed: 15.8; mm
